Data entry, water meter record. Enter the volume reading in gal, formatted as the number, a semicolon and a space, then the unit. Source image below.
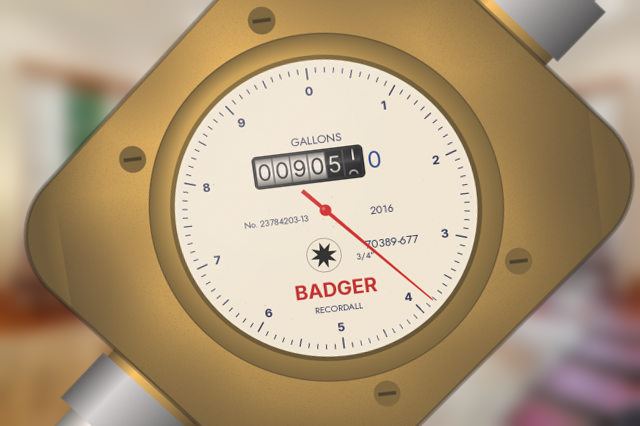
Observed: 90513.8; gal
